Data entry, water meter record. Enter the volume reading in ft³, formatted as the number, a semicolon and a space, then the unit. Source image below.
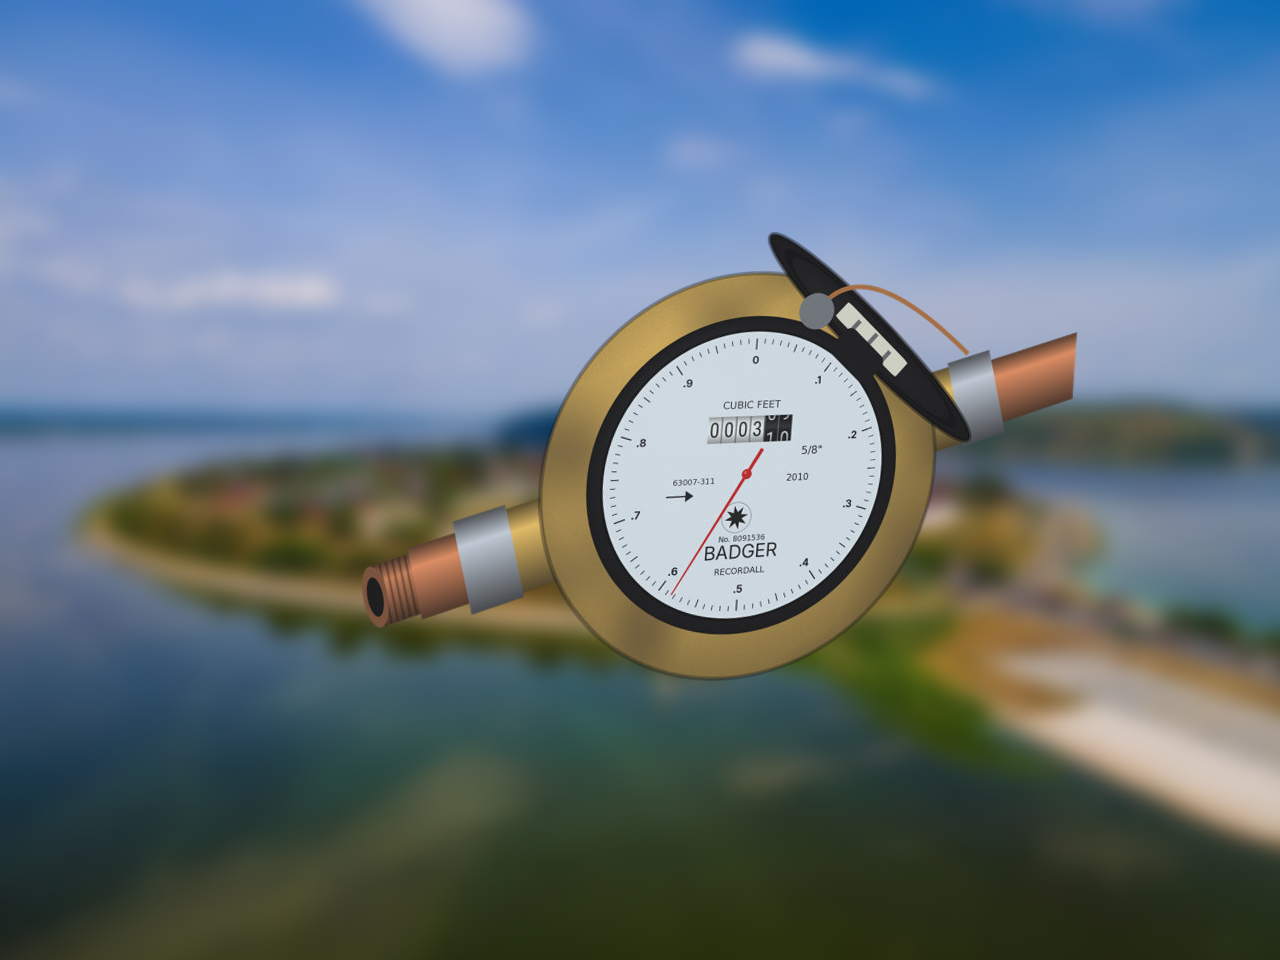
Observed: 309.58; ft³
